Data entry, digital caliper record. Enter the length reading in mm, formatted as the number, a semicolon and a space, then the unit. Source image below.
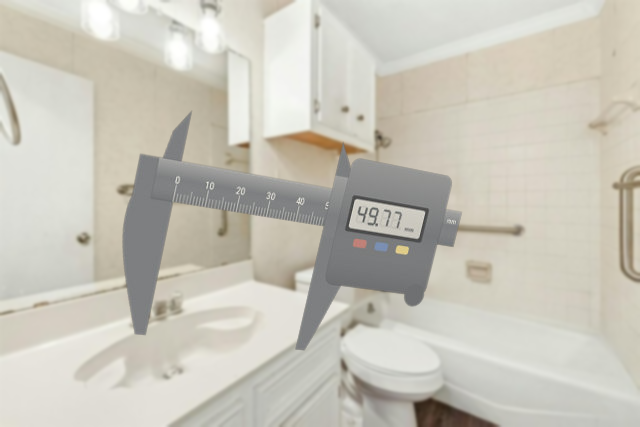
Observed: 49.77; mm
